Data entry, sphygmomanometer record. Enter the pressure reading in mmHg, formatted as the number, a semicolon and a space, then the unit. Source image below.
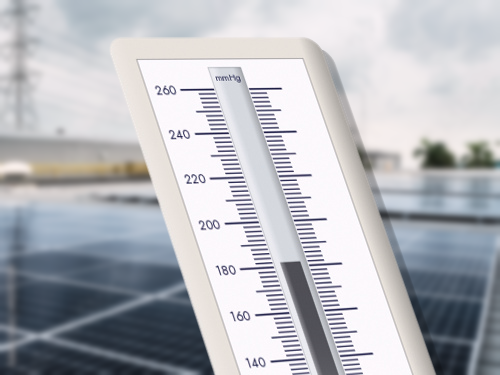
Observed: 182; mmHg
